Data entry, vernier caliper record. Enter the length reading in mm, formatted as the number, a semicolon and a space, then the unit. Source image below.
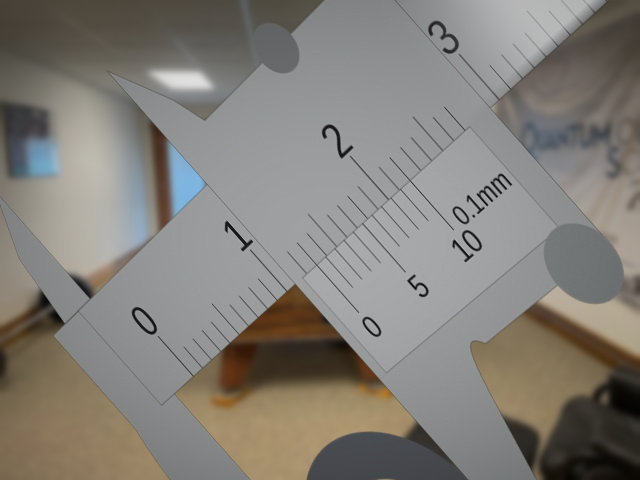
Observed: 13.0; mm
